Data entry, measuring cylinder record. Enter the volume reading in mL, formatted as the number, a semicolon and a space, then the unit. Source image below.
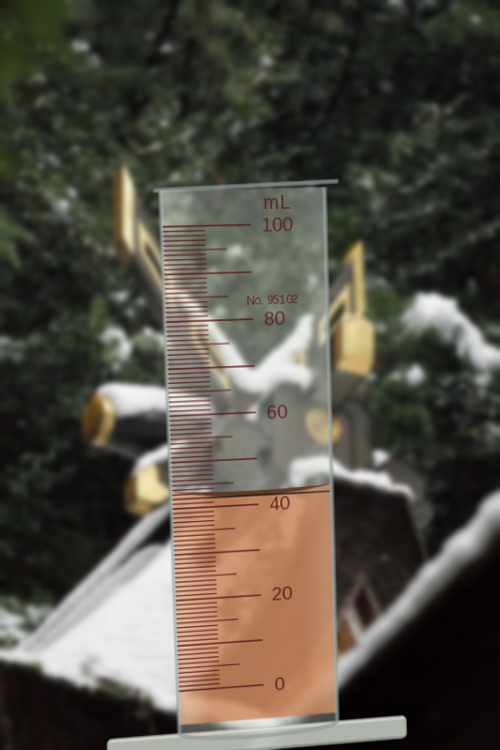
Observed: 42; mL
